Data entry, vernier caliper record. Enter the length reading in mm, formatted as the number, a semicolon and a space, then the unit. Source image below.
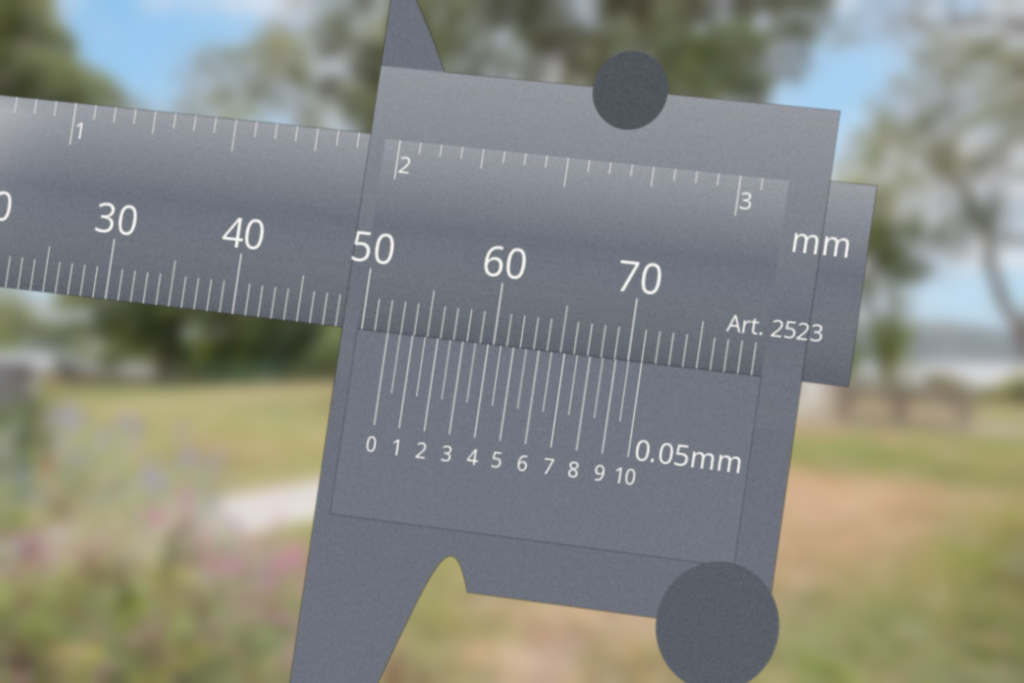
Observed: 52.0; mm
